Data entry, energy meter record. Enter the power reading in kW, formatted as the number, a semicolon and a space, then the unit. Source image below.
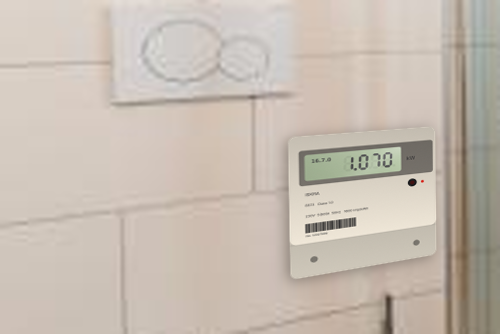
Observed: 1.070; kW
